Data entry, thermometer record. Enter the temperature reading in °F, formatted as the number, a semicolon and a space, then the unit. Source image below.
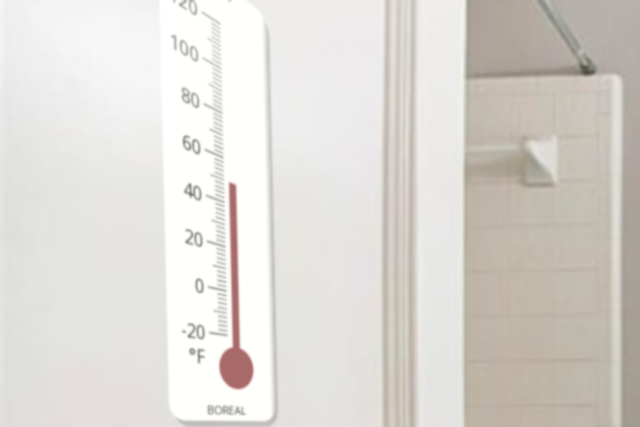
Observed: 50; °F
